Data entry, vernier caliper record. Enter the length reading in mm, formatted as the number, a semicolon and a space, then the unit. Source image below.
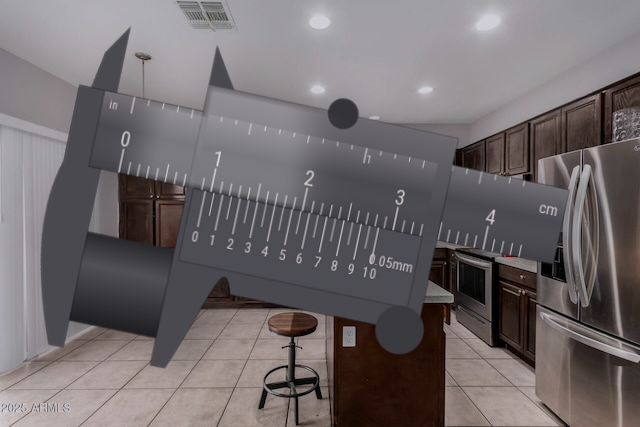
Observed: 9.4; mm
